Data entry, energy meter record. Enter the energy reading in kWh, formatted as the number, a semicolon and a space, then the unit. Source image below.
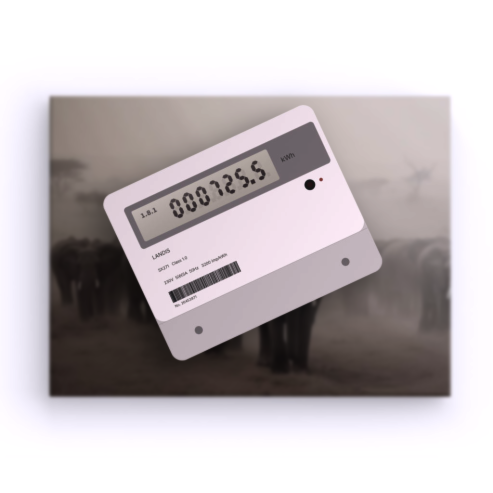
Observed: 725.5; kWh
